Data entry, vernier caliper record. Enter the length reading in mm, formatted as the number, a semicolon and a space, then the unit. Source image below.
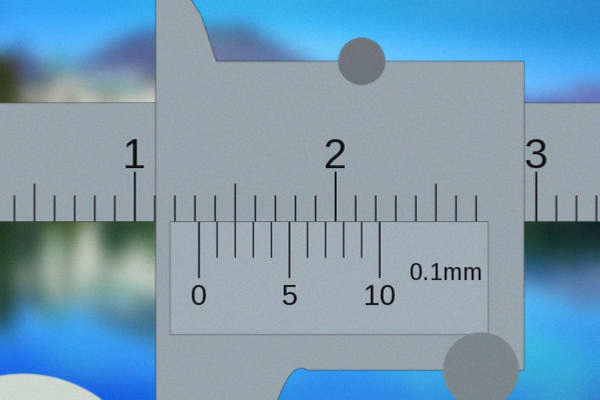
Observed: 13.2; mm
